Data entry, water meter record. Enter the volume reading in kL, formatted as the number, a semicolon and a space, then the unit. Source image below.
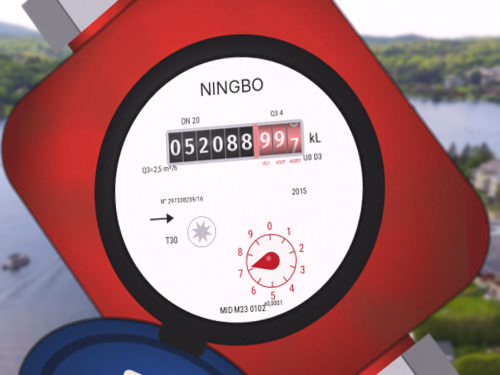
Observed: 52088.9967; kL
